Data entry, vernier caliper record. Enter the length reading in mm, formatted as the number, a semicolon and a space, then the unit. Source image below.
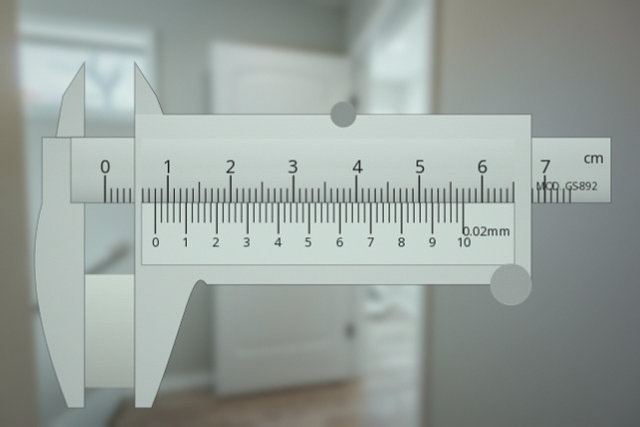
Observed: 8.0; mm
